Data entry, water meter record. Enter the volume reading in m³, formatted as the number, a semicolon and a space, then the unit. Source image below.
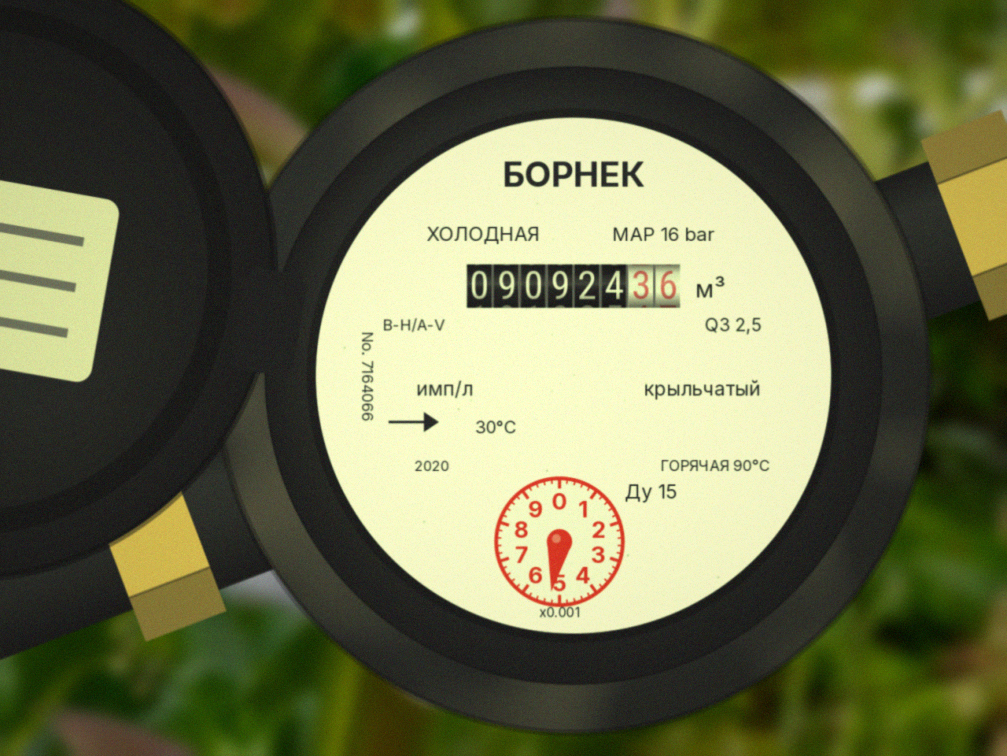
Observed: 90924.365; m³
